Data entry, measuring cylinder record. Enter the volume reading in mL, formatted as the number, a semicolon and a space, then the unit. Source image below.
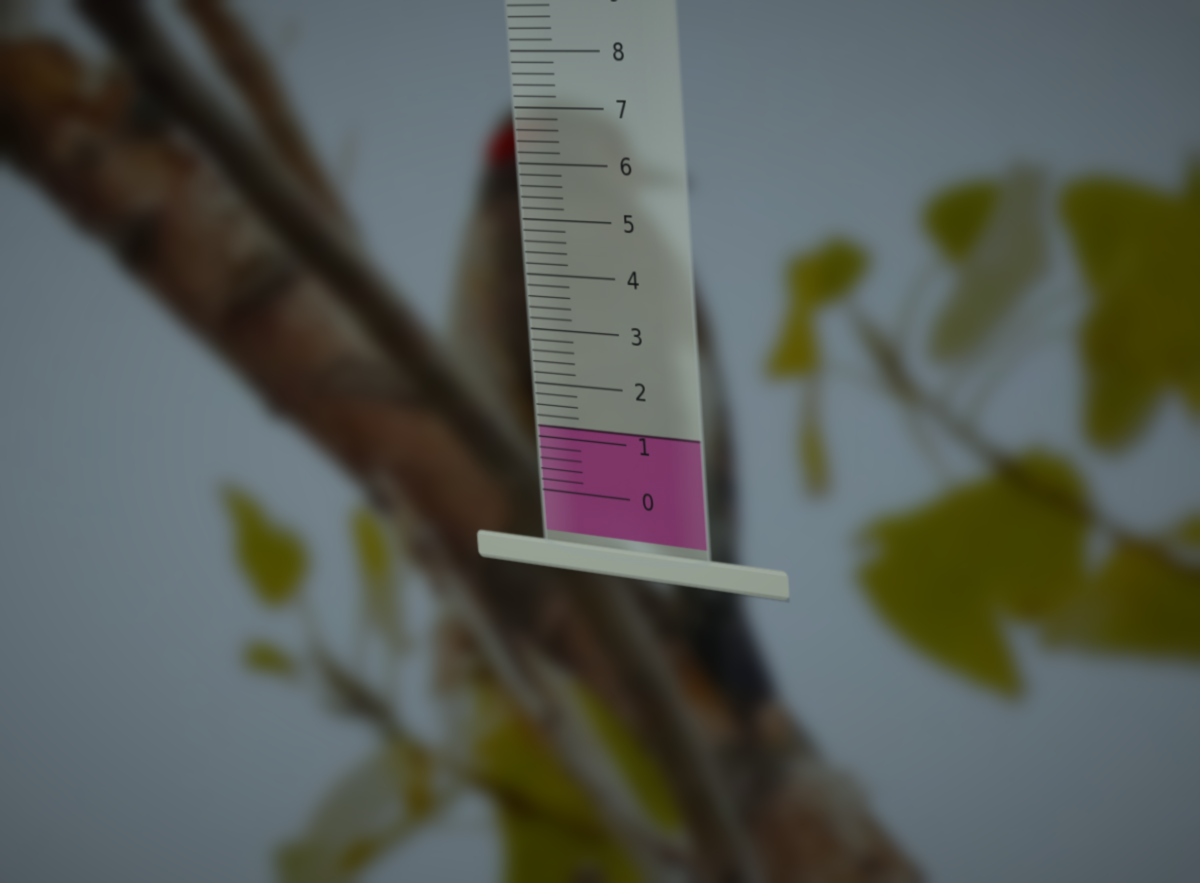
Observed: 1.2; mL
